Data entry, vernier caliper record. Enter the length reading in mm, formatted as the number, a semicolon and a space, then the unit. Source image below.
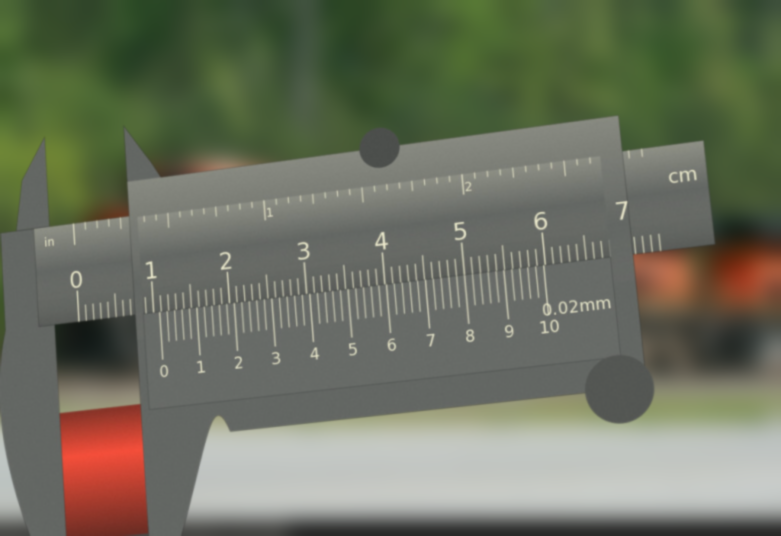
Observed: 10.8; mm
